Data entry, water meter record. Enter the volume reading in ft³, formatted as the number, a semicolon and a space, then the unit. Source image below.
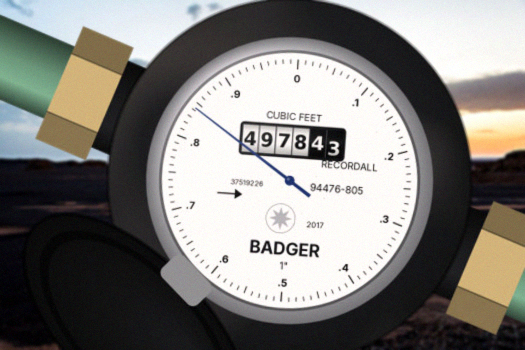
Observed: 497842.84; ft³
